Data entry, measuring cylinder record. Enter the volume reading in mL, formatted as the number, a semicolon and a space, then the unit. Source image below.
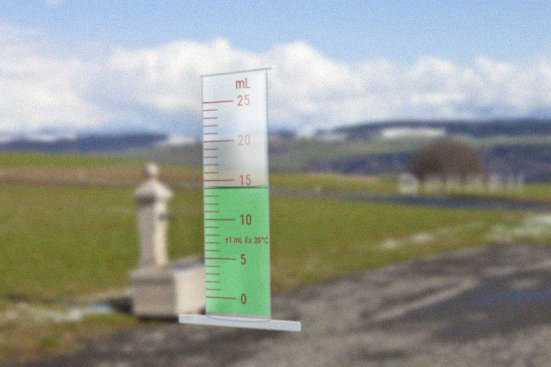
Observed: 14; mL
